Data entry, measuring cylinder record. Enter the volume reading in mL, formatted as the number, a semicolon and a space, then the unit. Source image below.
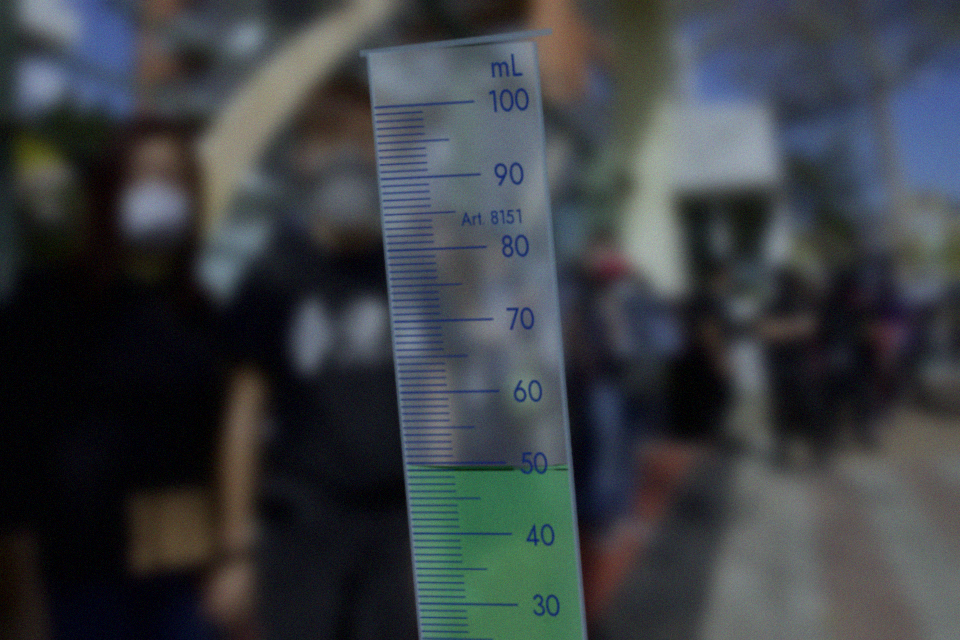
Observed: 49; mL
